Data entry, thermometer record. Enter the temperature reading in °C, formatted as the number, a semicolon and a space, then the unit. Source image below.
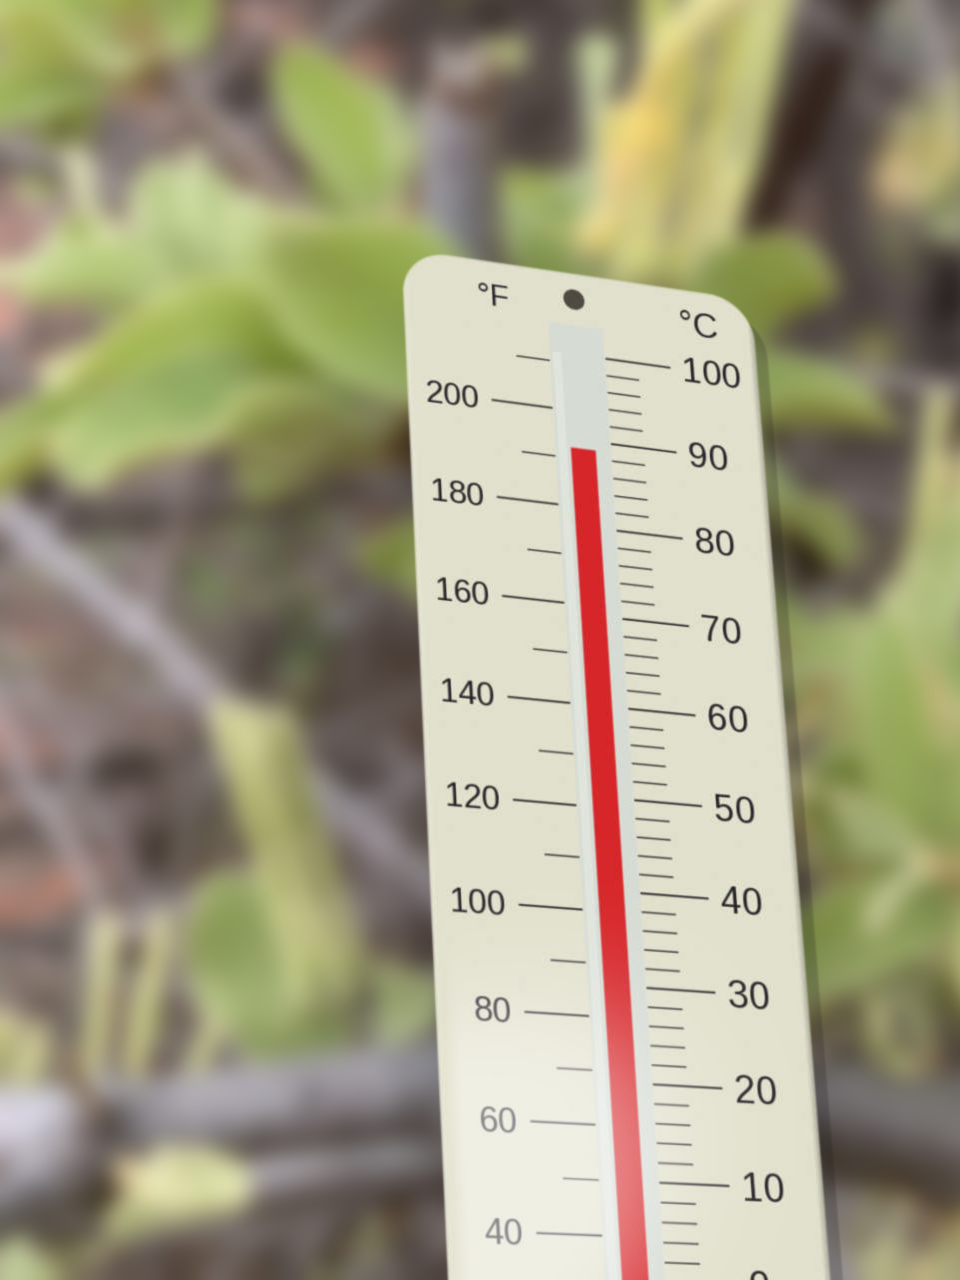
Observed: 89; °C
